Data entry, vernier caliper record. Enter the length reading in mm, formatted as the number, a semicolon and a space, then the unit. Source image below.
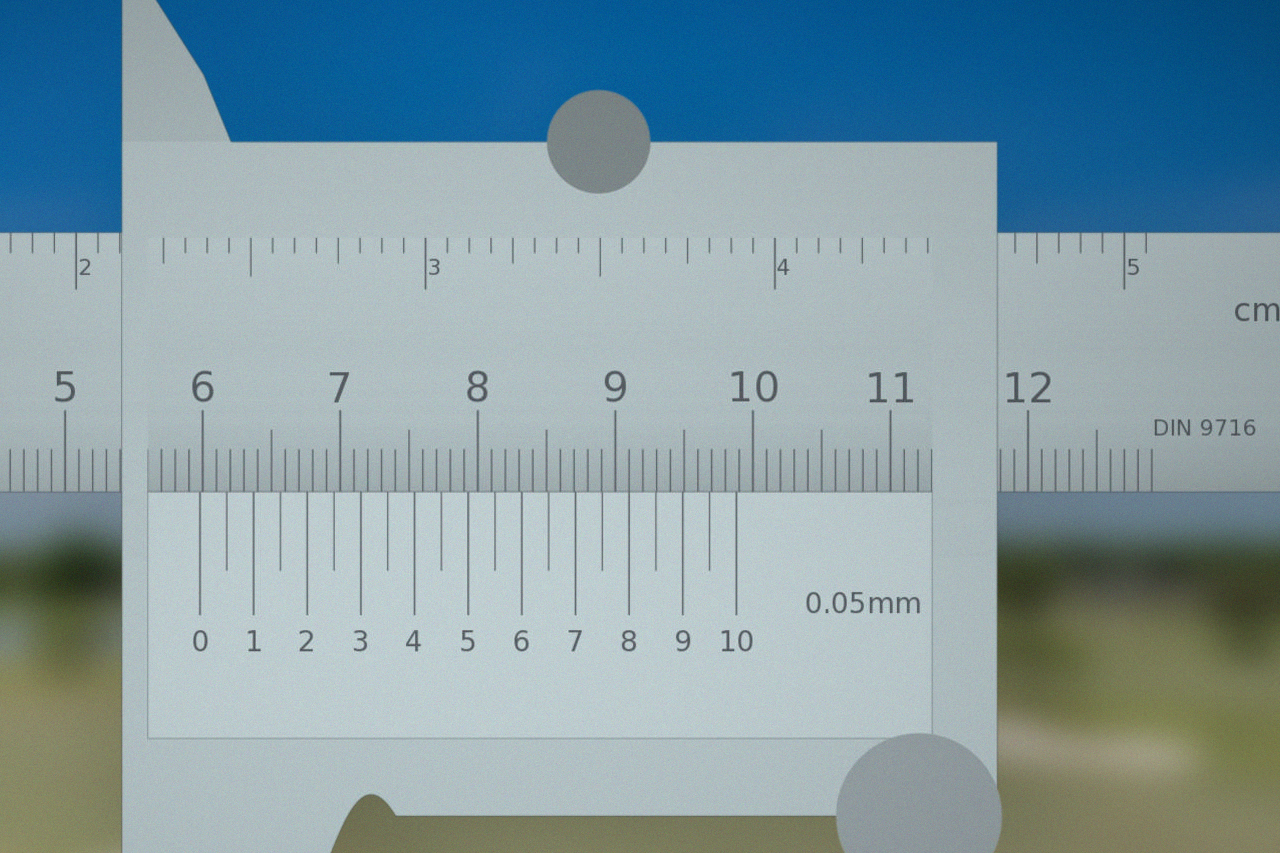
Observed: 59.8; mm
